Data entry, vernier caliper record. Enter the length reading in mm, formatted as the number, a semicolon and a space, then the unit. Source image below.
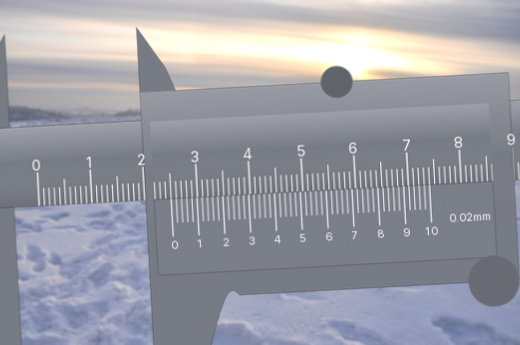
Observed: 25.0; mm
